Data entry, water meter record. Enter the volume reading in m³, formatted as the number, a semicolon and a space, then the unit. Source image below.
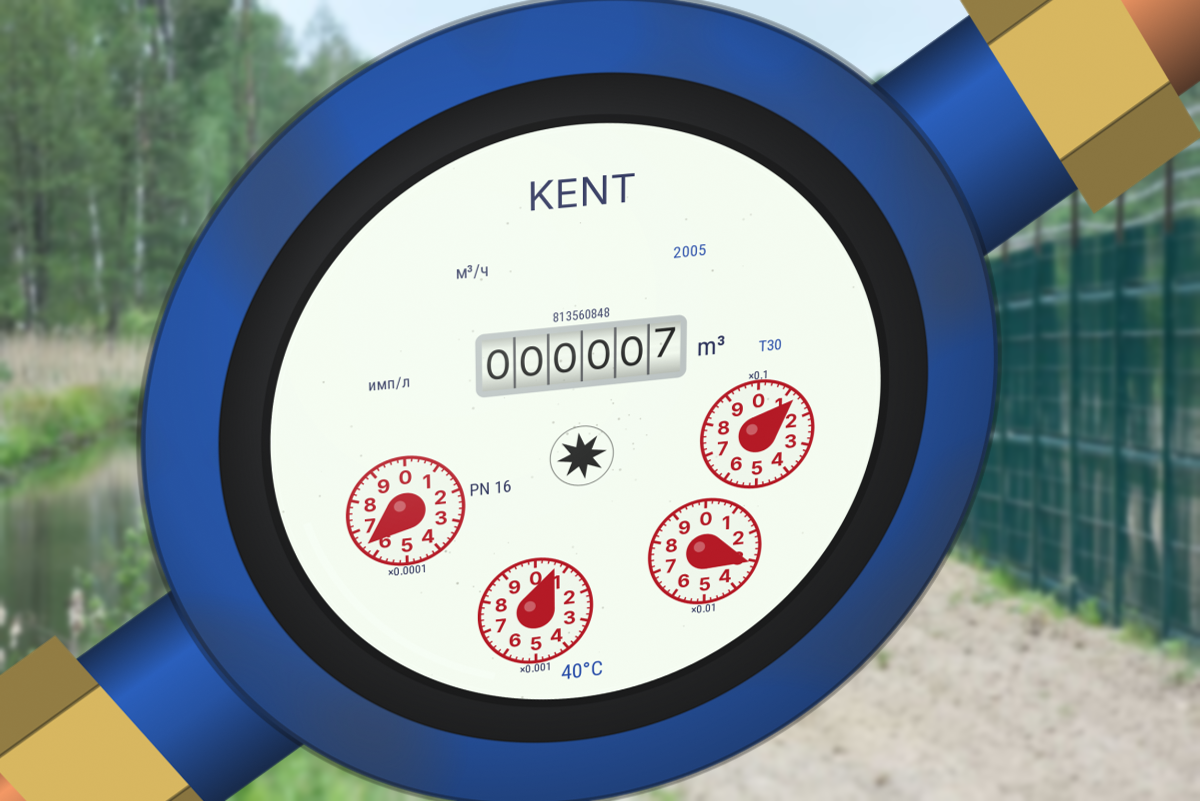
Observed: 7.1306; m³
